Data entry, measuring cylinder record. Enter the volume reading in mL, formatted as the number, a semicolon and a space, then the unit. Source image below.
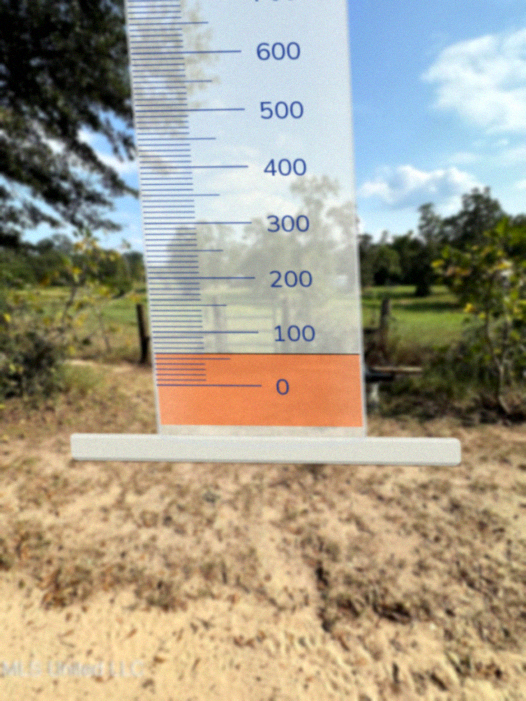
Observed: 60; mL
